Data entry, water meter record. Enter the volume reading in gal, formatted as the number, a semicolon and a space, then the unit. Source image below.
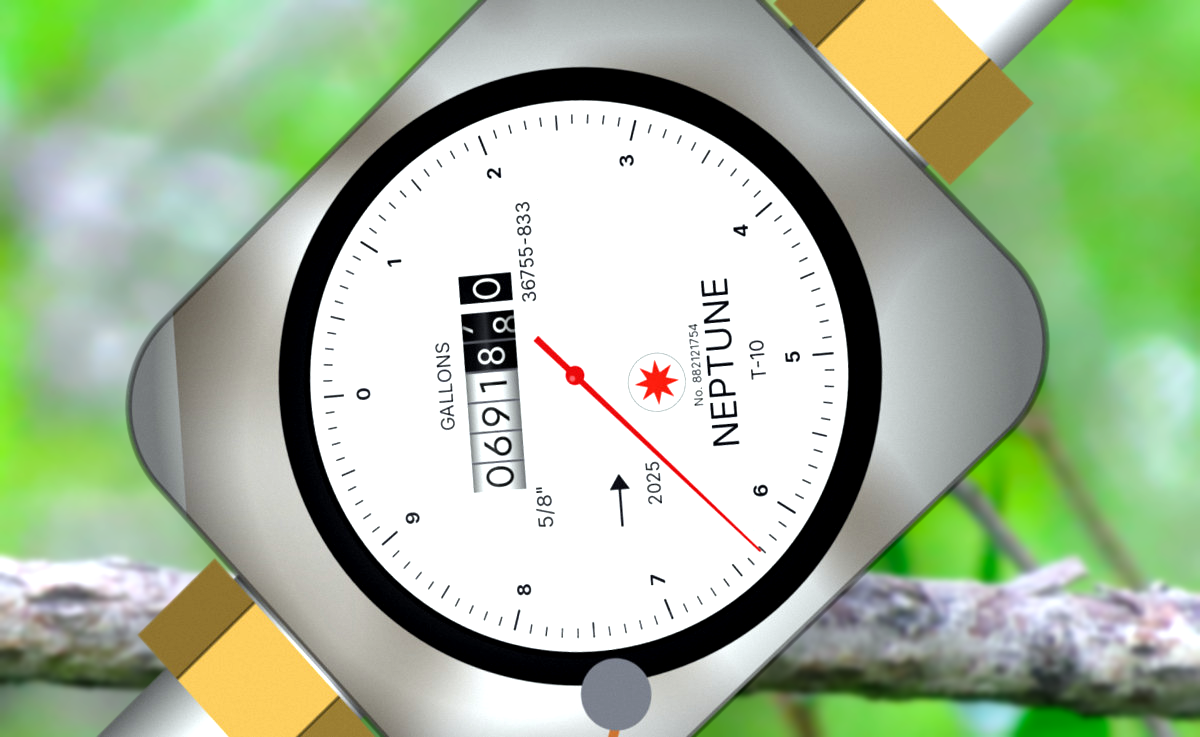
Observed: 691876.3; gal
